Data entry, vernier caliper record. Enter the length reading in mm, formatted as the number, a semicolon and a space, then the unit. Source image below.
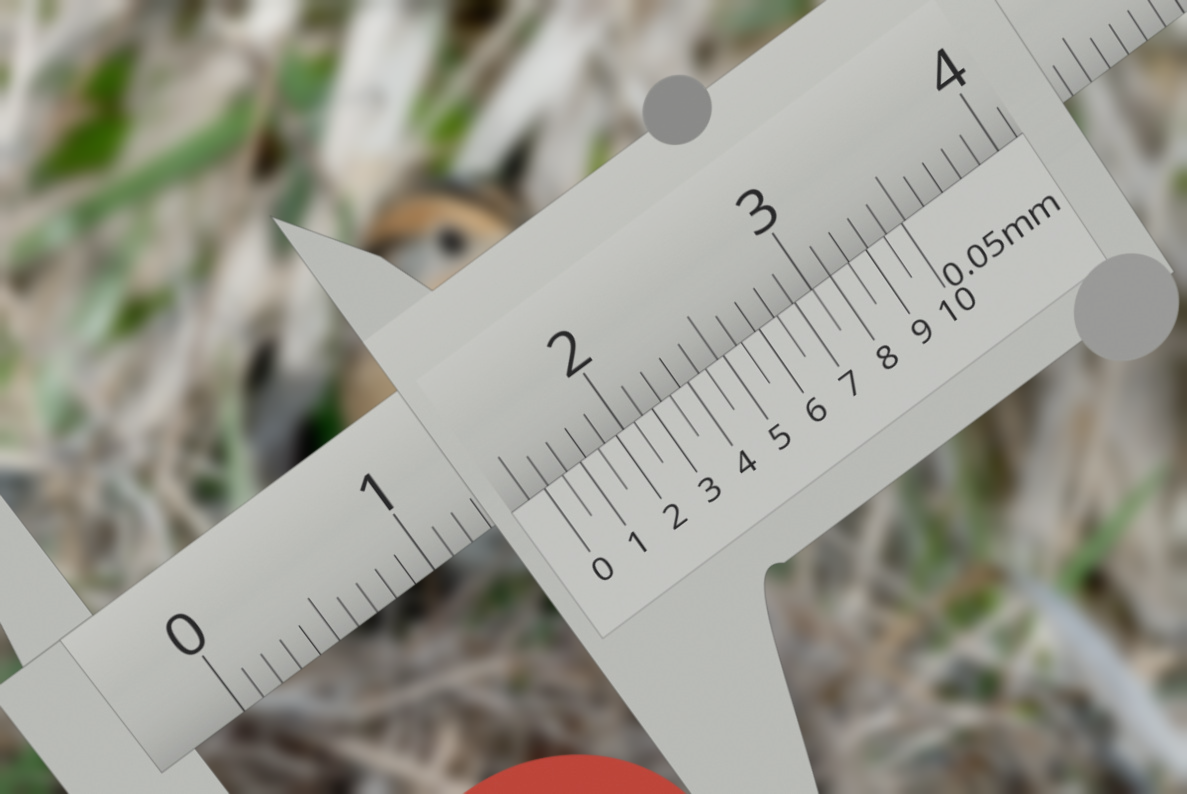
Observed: 15.8; mm
